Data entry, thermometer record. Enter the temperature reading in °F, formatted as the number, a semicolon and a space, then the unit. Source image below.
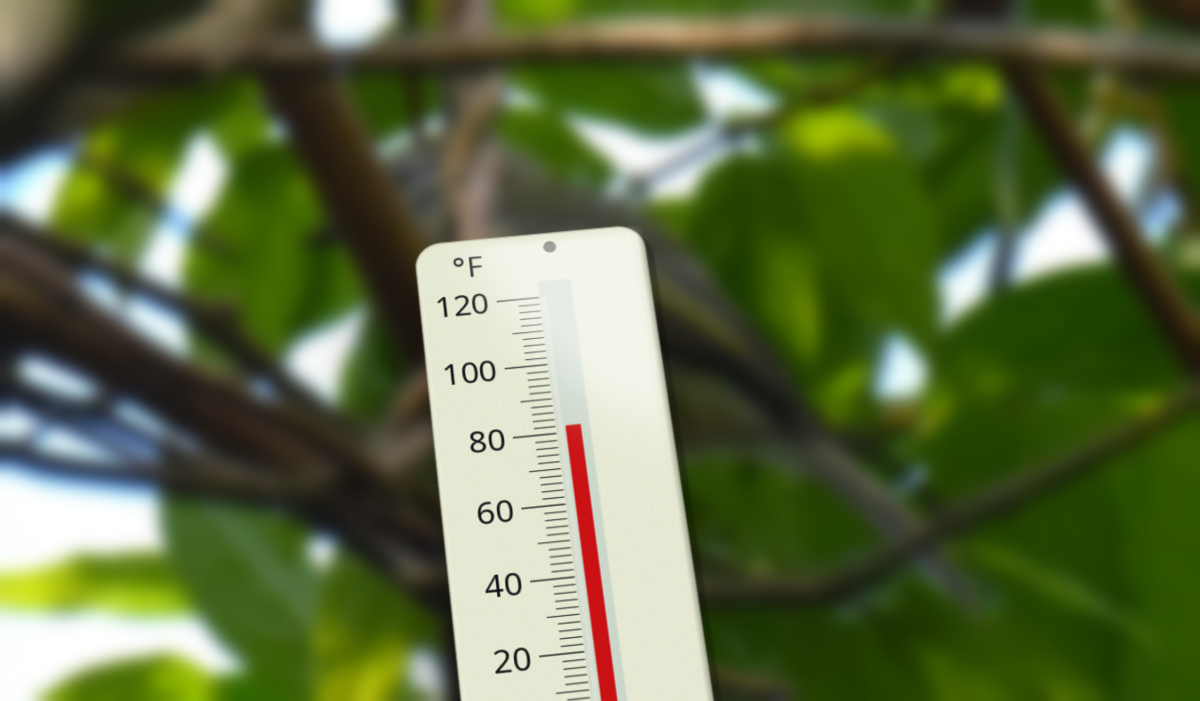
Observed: 82; °F
